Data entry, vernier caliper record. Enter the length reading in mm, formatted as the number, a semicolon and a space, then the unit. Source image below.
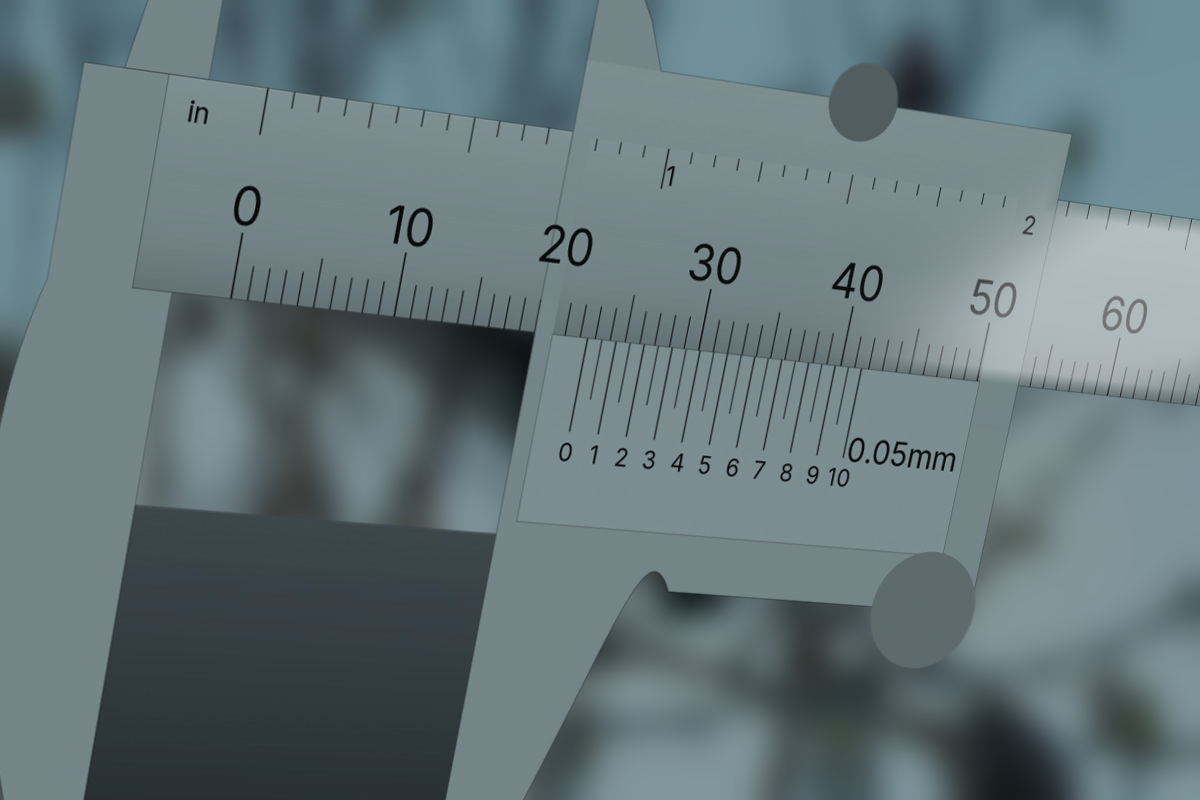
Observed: 22.5; mm
